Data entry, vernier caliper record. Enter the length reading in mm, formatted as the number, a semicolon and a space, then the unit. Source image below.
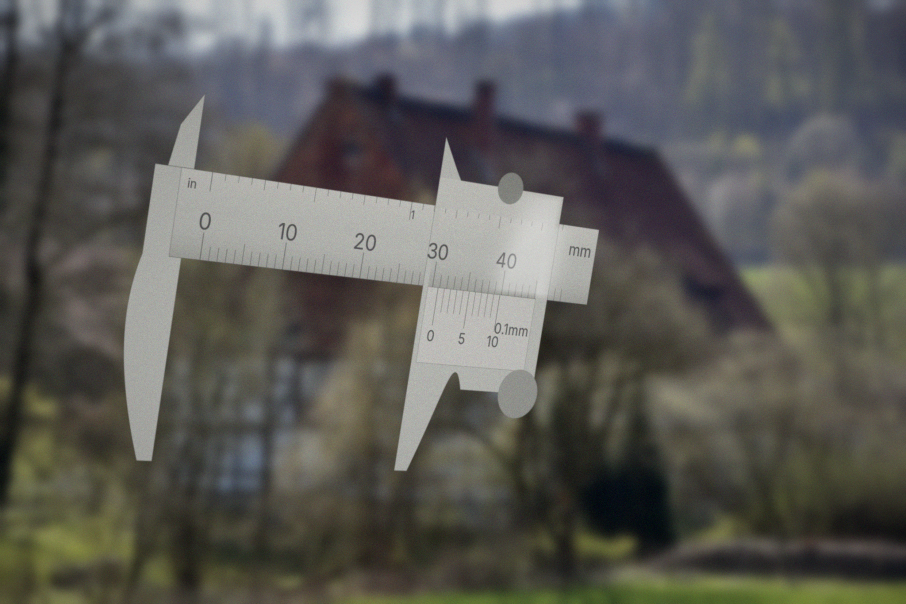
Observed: 30.8; mm
